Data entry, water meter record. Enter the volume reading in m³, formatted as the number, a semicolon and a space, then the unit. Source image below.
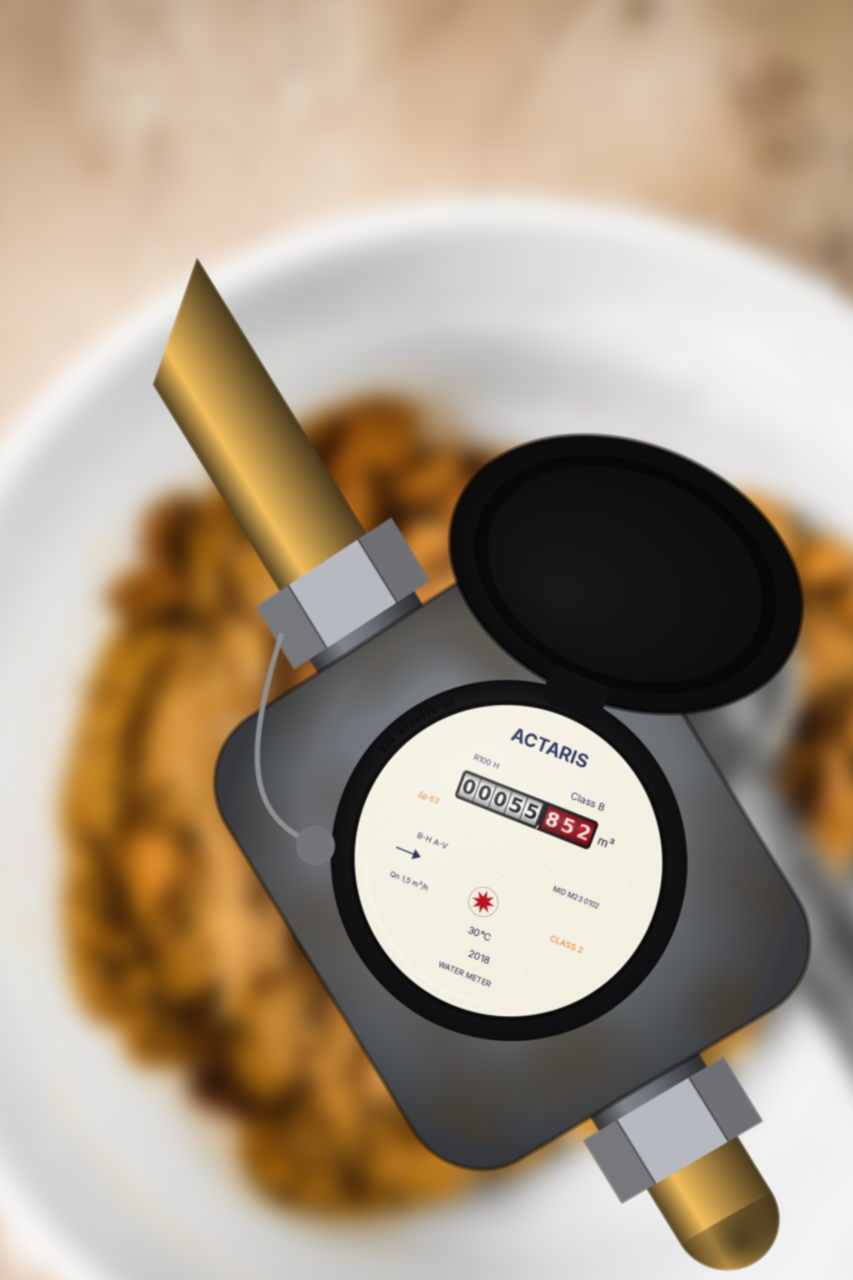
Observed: 55.852; m³
